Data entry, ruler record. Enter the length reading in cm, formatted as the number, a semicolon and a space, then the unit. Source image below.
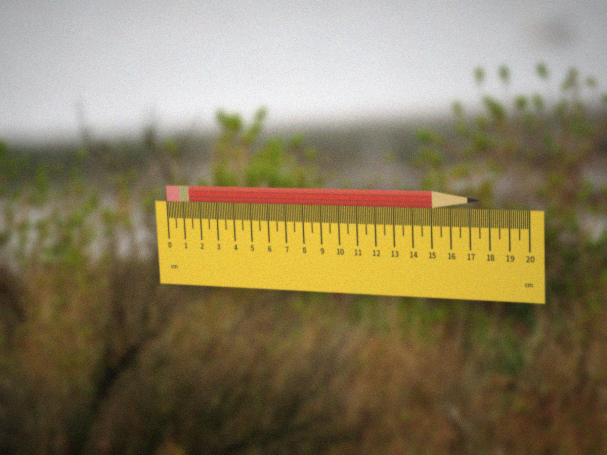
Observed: 17.5; cm
